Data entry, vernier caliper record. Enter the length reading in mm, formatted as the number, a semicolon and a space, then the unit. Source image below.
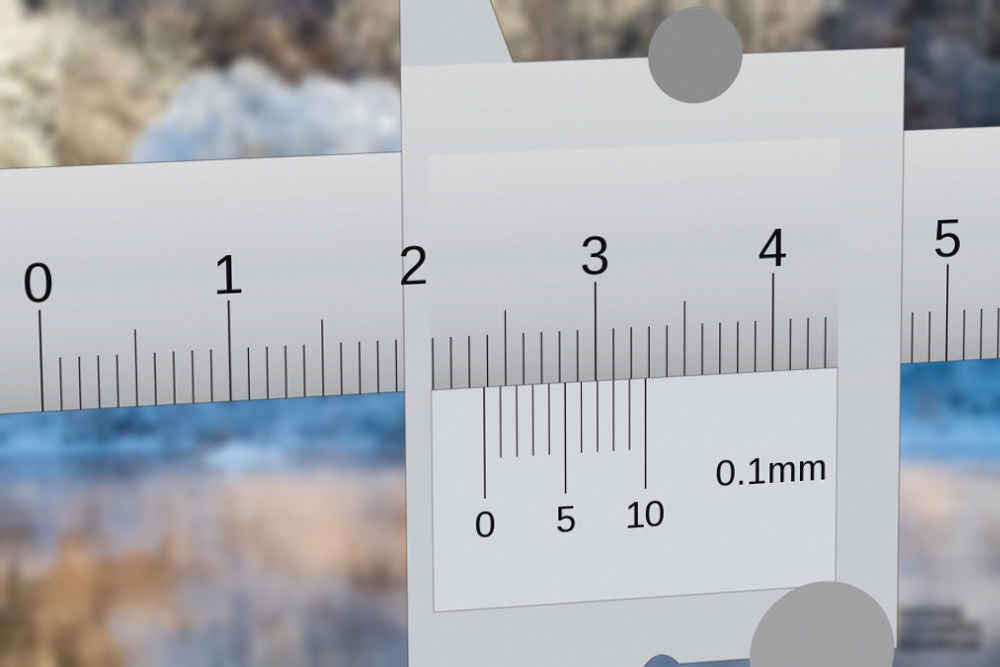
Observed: 23.8; mm
